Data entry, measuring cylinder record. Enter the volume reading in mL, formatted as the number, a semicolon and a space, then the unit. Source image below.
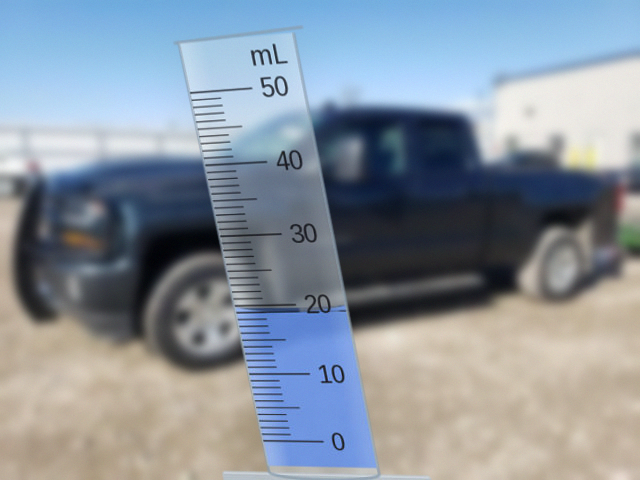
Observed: 19; mL
